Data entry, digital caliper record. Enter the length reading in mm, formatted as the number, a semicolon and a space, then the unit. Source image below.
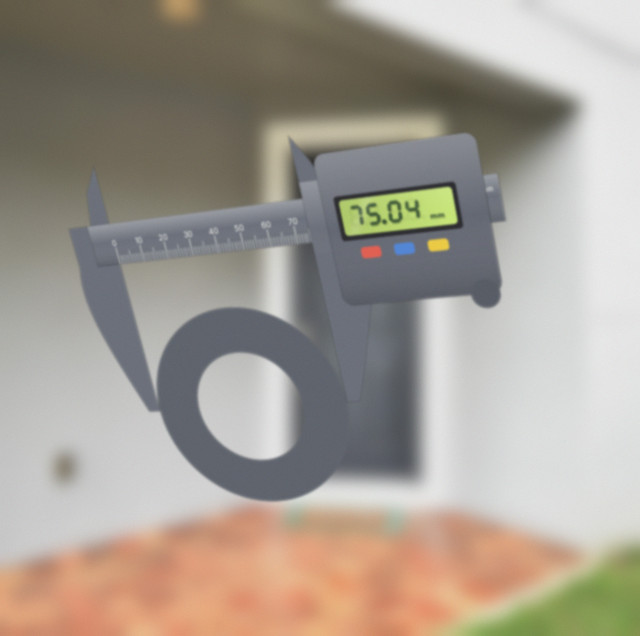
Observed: 75.04; mm
